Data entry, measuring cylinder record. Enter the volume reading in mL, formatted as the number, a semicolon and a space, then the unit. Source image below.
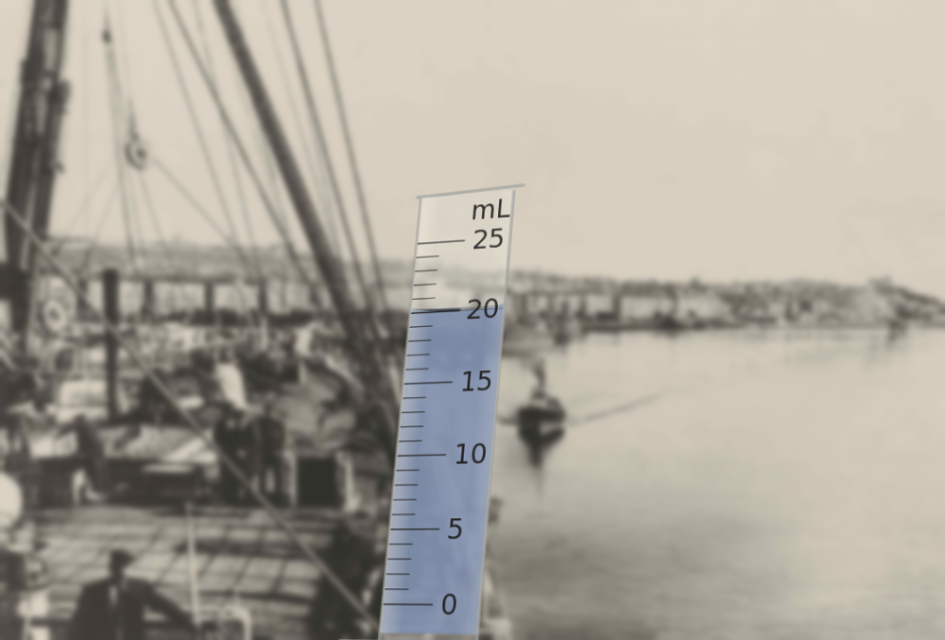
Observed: 20; mL
